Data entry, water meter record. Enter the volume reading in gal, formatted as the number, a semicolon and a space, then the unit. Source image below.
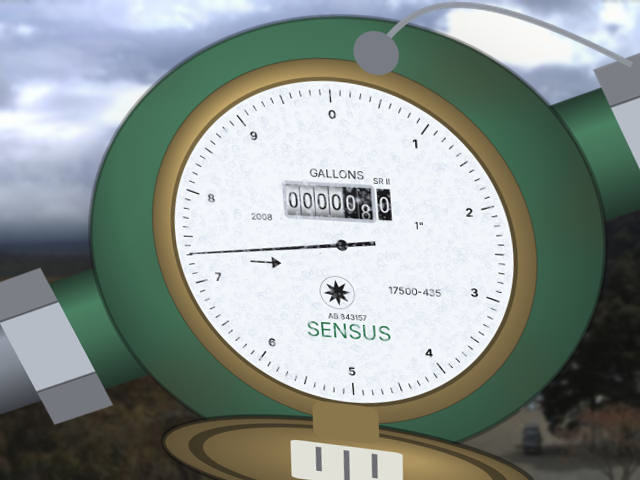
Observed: 77.3; gal
